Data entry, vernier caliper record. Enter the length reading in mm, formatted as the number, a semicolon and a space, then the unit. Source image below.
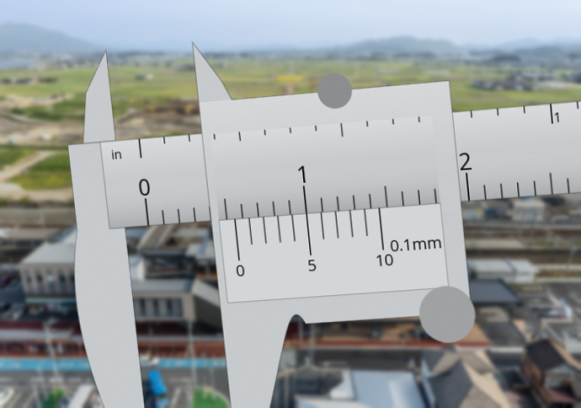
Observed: 5.5; mm
